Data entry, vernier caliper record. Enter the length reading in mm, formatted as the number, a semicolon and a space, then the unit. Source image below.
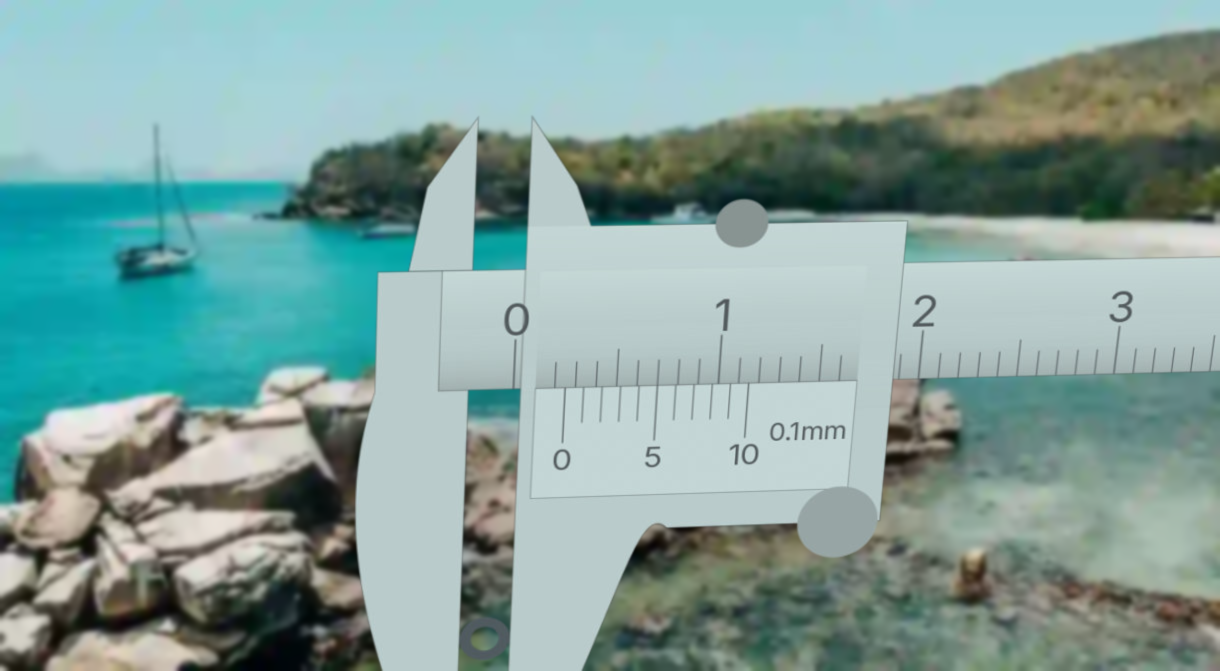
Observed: 2.5; mm
